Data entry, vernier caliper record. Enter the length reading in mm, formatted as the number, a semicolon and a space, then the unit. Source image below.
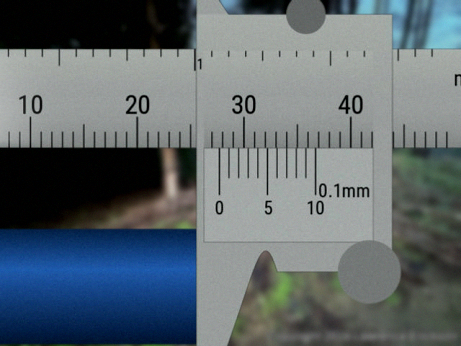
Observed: 27.7; mm
